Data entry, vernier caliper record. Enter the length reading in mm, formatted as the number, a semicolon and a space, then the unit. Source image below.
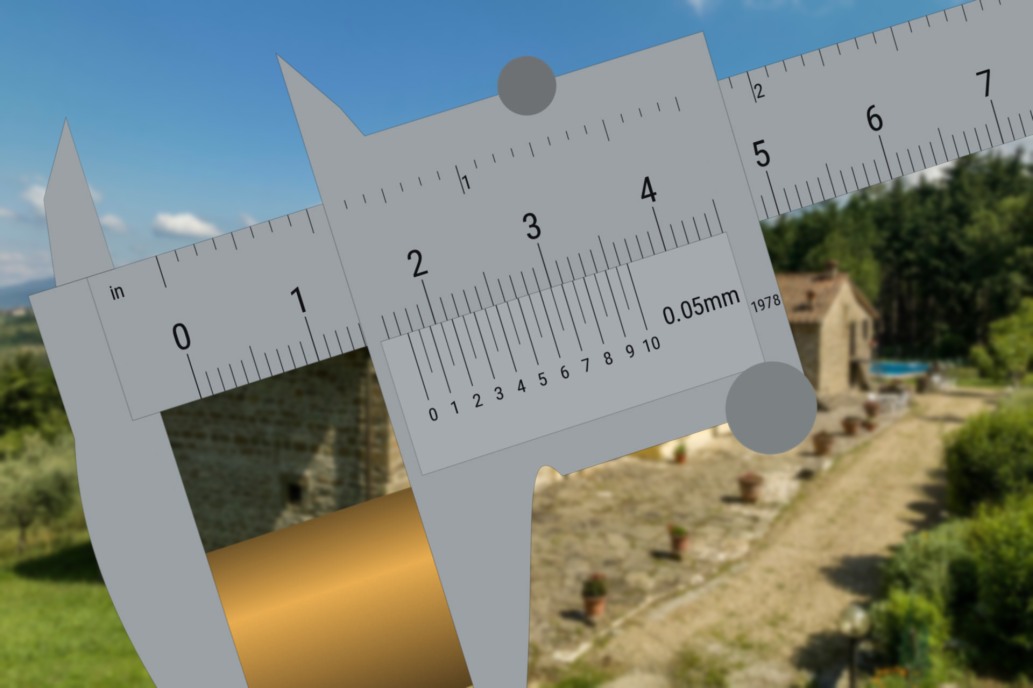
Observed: 17.6; mm
